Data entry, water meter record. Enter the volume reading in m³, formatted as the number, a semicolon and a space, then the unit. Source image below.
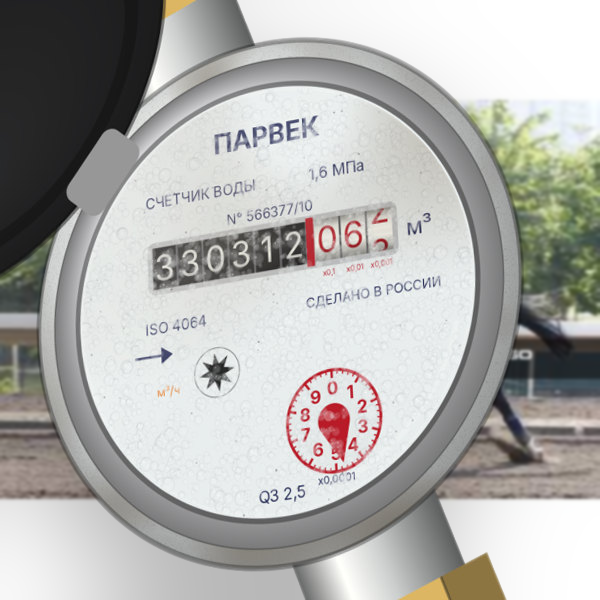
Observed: 330312.0624; m³
